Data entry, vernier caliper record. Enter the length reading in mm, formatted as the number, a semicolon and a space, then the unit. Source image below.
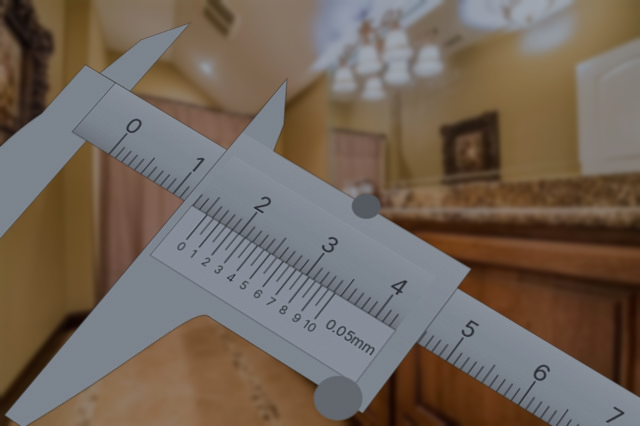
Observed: 15.2; mm
